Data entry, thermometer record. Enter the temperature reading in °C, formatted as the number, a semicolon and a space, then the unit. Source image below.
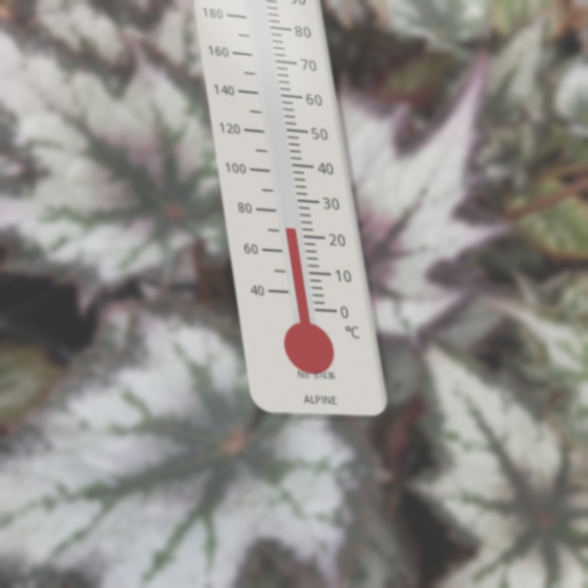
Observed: 22; °C
